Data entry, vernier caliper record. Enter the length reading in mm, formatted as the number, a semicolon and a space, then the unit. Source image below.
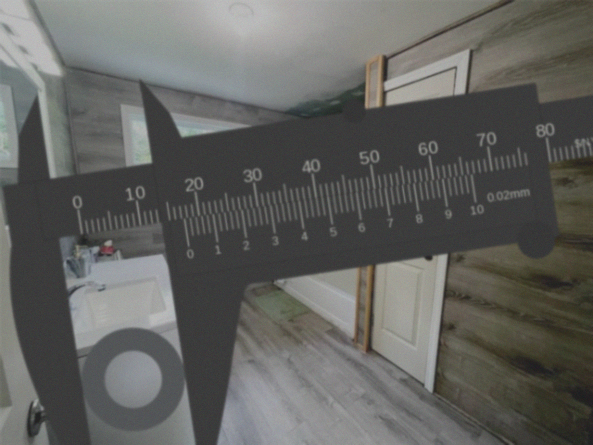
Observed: 17.5; mm
